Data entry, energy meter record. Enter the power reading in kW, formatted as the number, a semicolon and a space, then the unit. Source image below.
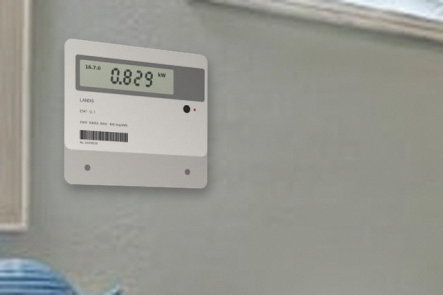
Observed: 0.829; kW
